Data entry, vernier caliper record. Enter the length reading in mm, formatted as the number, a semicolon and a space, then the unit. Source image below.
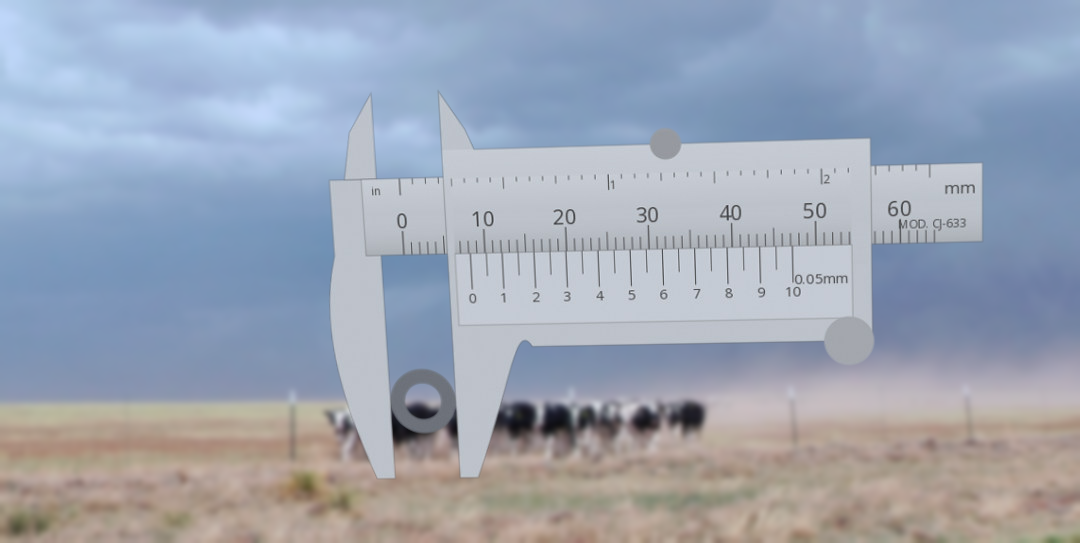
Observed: 8.2; mm
